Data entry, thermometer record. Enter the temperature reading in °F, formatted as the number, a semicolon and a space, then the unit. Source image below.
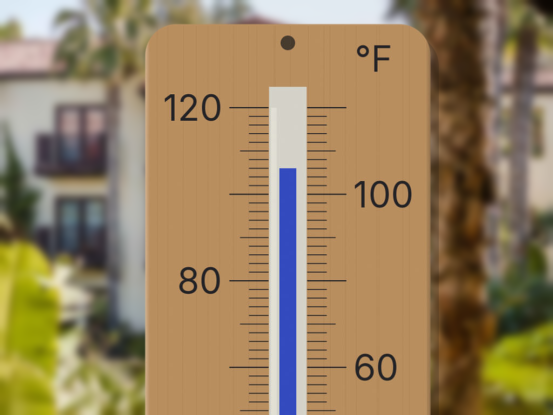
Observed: 106; °F
